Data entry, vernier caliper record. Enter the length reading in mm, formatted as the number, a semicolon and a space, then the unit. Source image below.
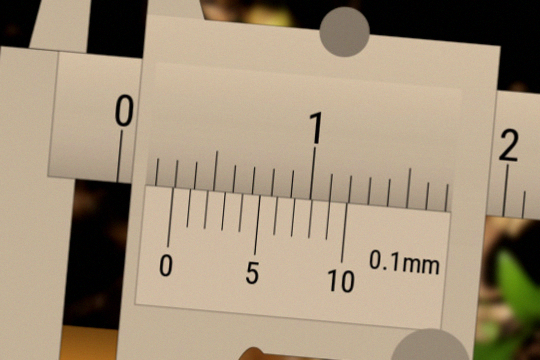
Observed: 2.9; mm
